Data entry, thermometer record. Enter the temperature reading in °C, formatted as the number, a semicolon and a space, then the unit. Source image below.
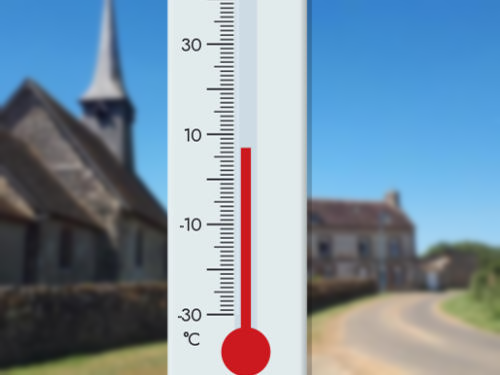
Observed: 7; °C
